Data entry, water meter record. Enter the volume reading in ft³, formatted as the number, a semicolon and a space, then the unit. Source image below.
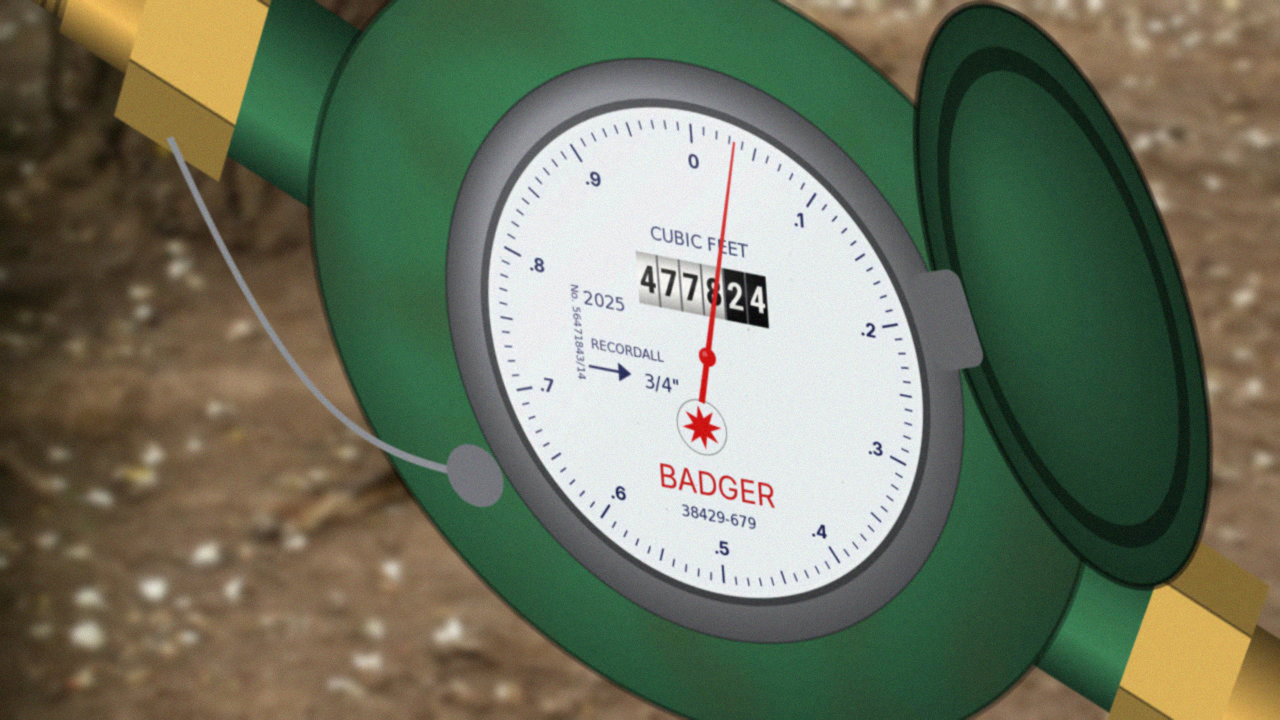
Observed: 477824.03; ft³
